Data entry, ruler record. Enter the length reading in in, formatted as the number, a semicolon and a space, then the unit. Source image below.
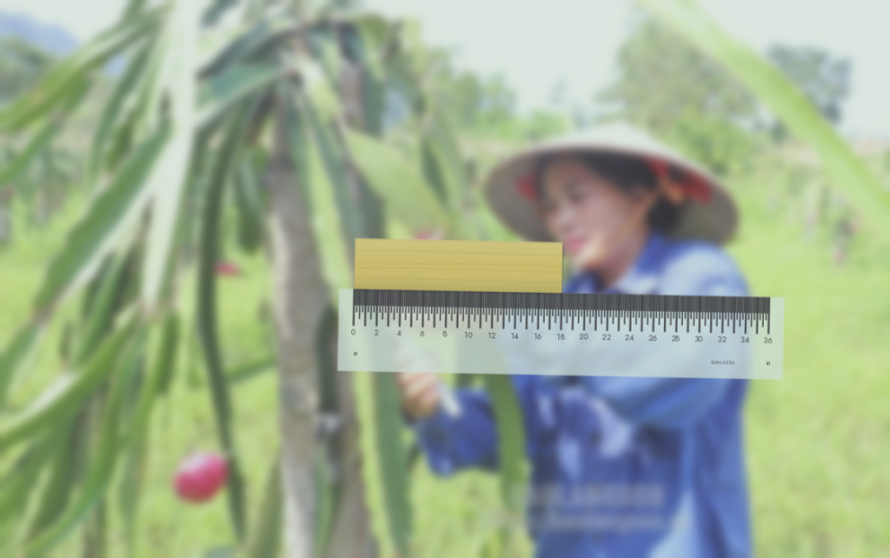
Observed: 18; in
